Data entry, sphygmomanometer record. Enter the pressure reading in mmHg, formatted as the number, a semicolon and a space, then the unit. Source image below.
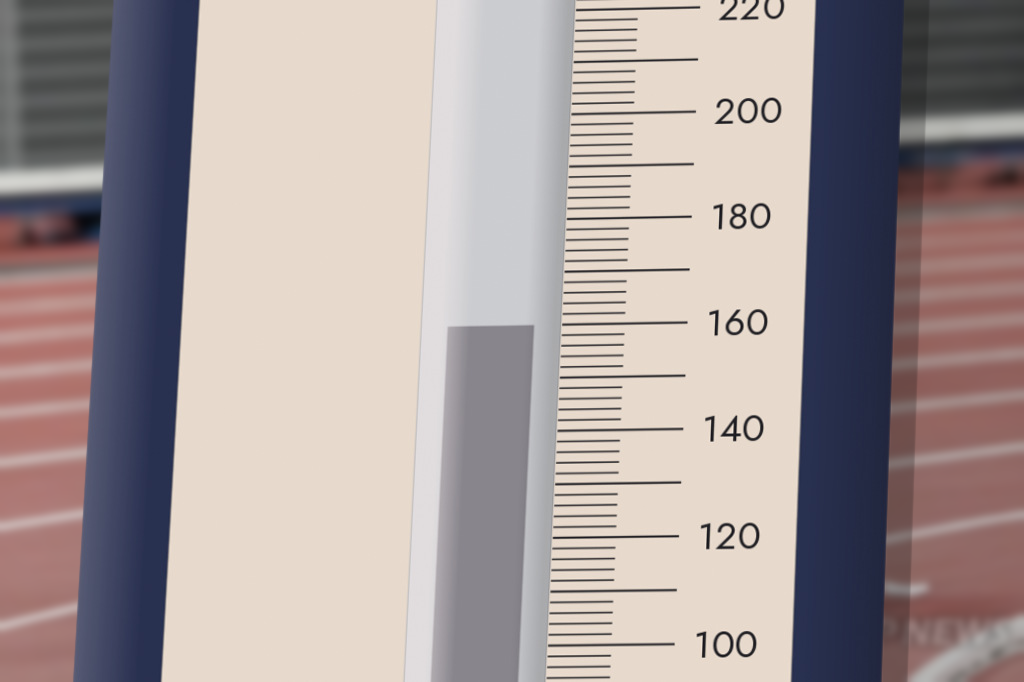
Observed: 160; mmHg
